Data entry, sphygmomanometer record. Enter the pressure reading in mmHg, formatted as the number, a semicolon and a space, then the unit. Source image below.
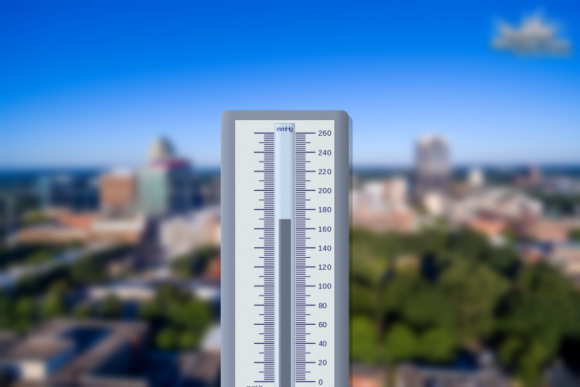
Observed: 170; mmHg
